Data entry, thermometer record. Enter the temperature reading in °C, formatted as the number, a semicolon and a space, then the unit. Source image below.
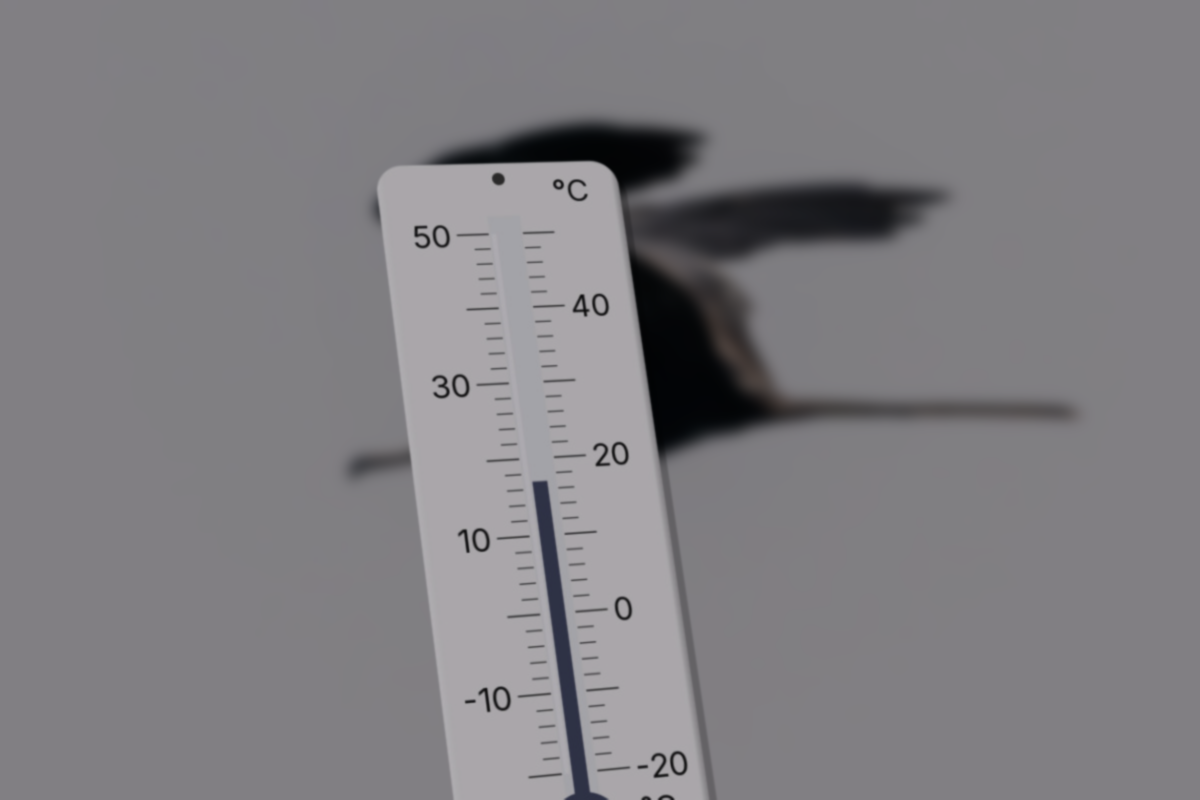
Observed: 17; °C
